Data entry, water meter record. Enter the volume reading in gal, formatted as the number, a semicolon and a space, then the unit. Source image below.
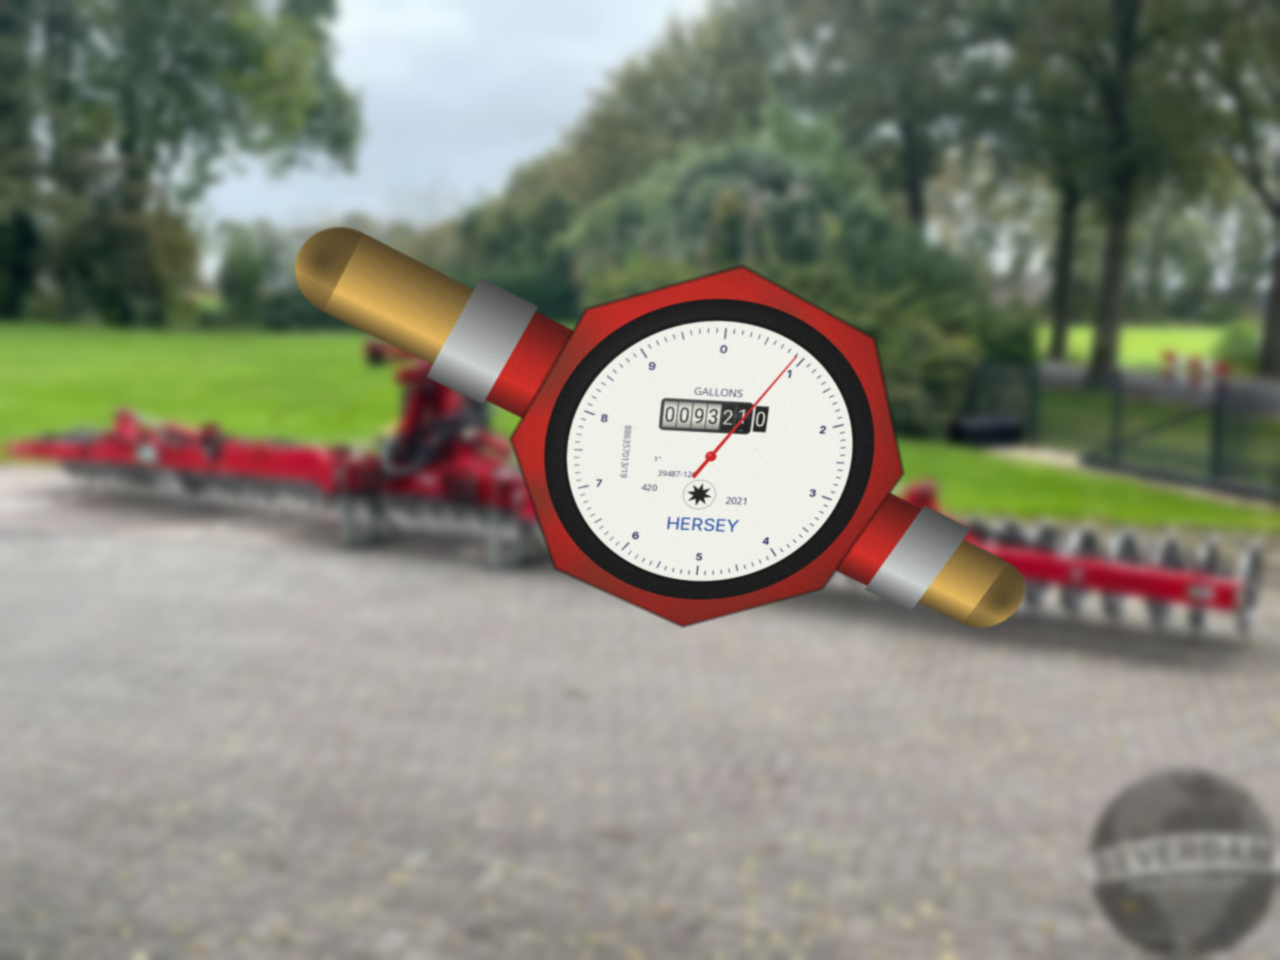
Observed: 93210.9; gal
